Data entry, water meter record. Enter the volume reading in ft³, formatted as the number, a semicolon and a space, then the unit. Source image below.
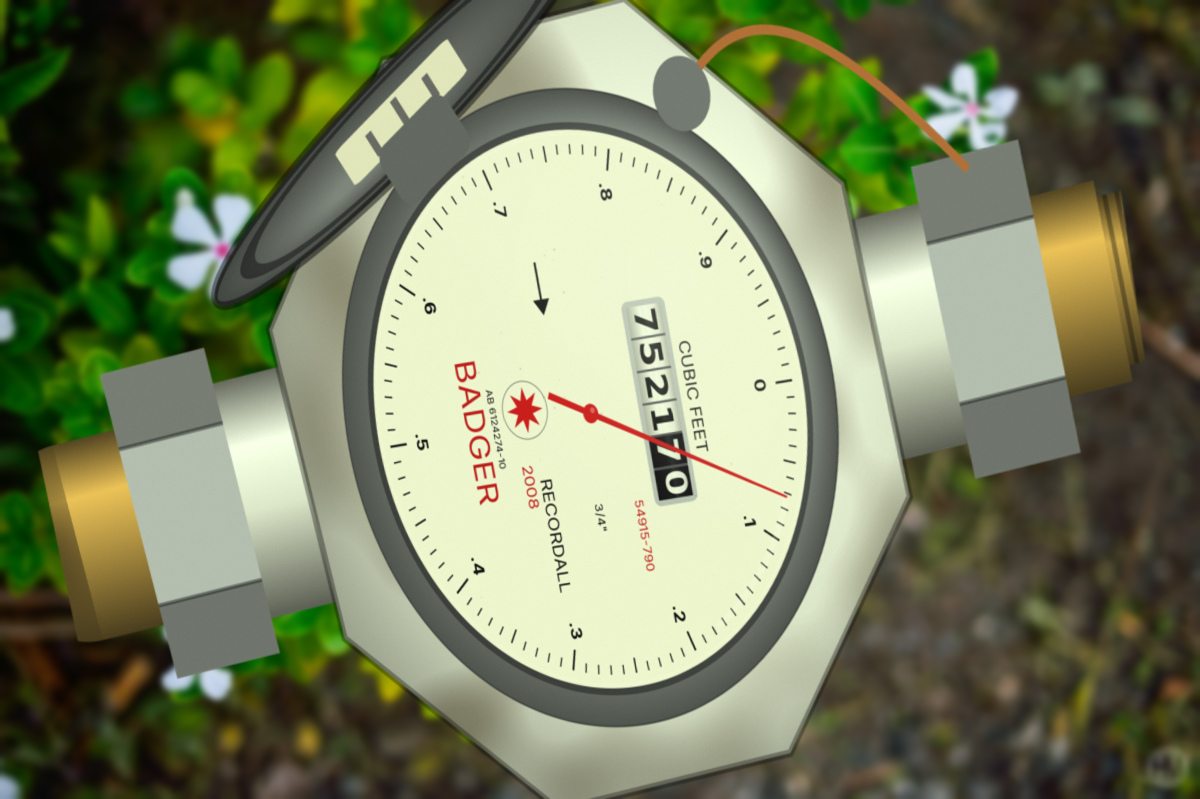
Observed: 752170.07; ft³
